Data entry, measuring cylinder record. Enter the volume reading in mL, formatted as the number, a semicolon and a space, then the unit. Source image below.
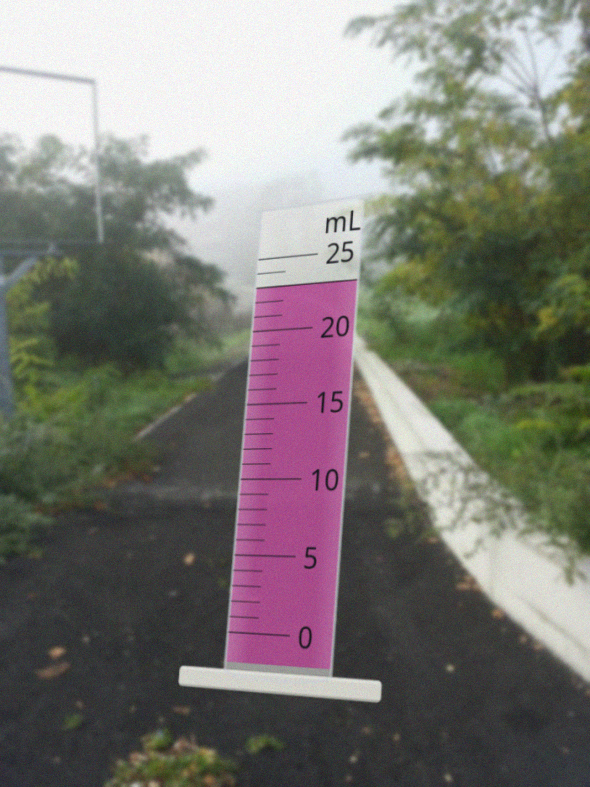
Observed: 23; mL
